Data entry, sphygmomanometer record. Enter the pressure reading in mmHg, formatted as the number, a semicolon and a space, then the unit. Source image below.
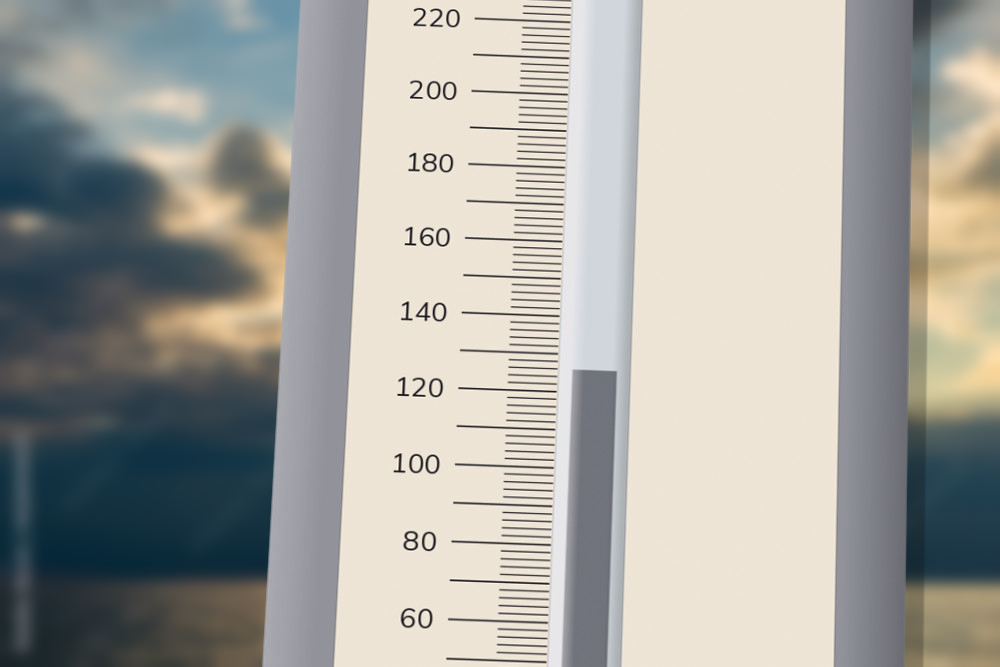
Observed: 126; mmHg
